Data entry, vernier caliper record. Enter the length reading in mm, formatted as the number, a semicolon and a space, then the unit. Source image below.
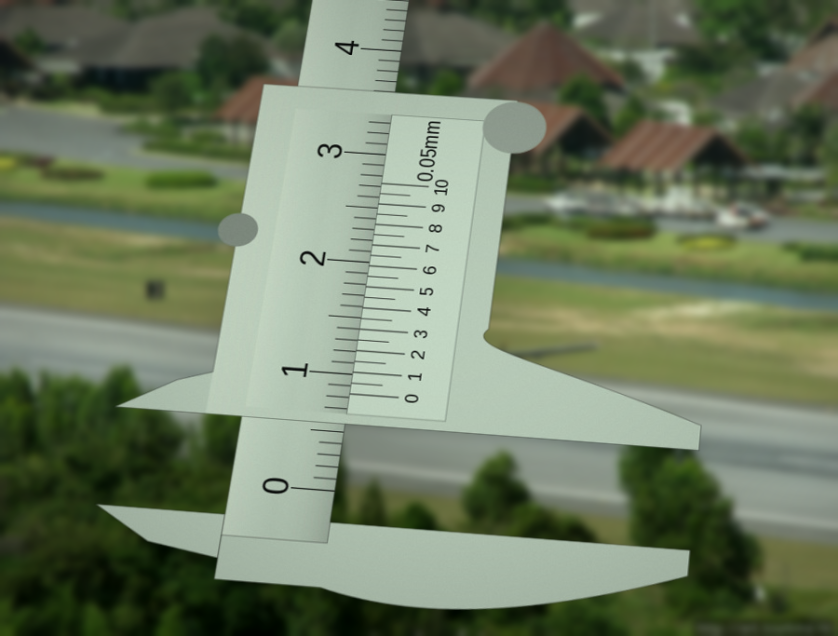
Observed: 8.3; mm
